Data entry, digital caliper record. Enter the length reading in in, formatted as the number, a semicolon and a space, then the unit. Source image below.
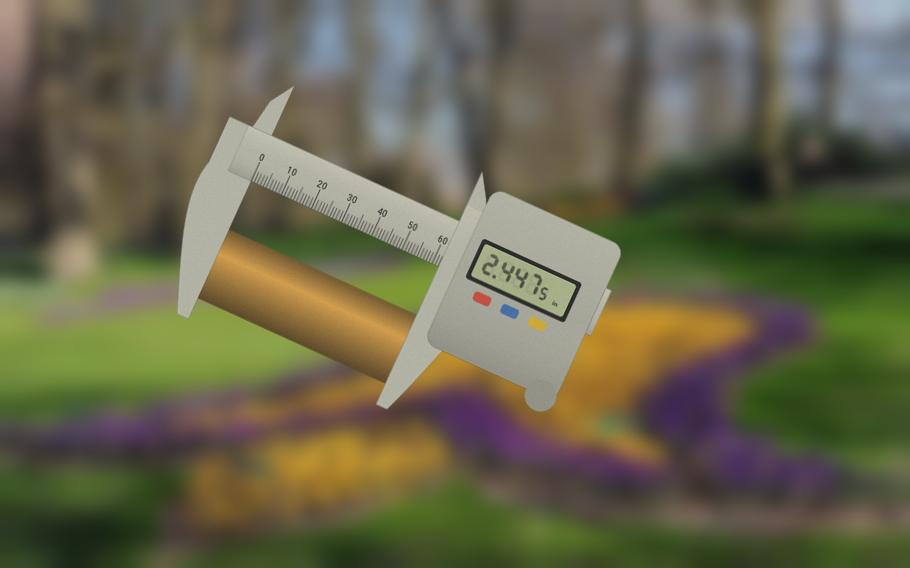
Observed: 2.4475; in
